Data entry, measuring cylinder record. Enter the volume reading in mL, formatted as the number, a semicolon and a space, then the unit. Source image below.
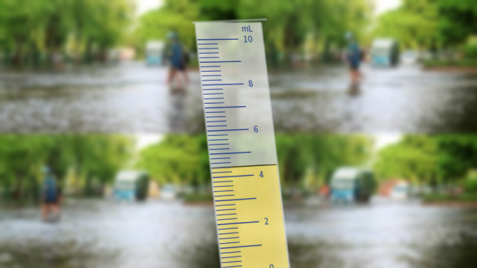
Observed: 4.4; mL
